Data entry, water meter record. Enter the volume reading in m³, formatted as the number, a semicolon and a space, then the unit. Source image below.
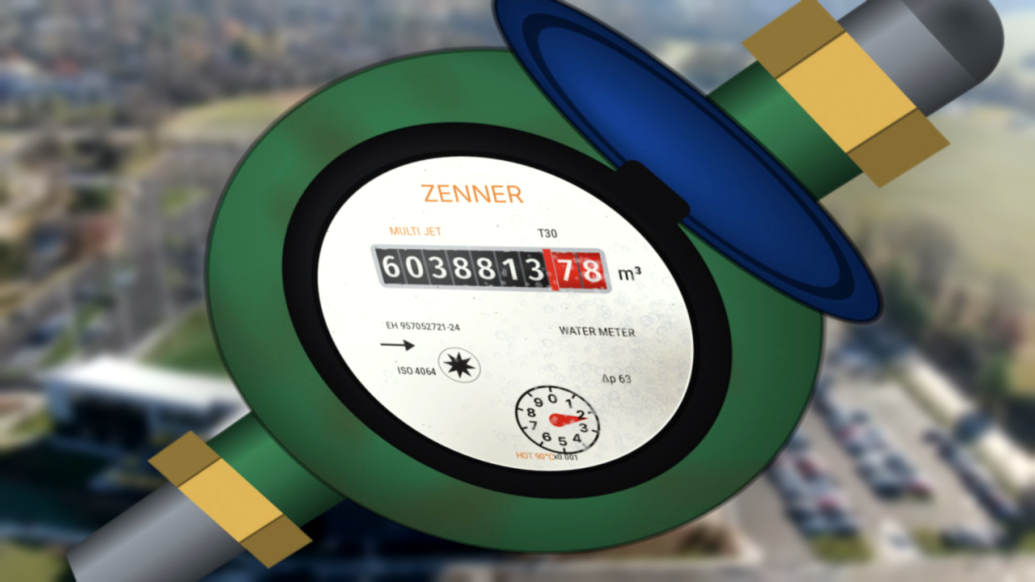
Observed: 6038813.782; m³
